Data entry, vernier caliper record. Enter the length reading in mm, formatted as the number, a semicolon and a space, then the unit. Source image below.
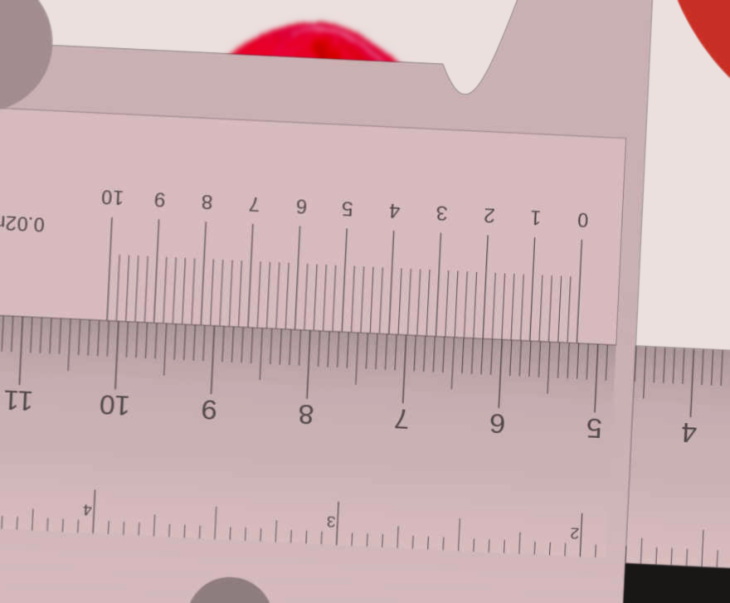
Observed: 52.2; mm
